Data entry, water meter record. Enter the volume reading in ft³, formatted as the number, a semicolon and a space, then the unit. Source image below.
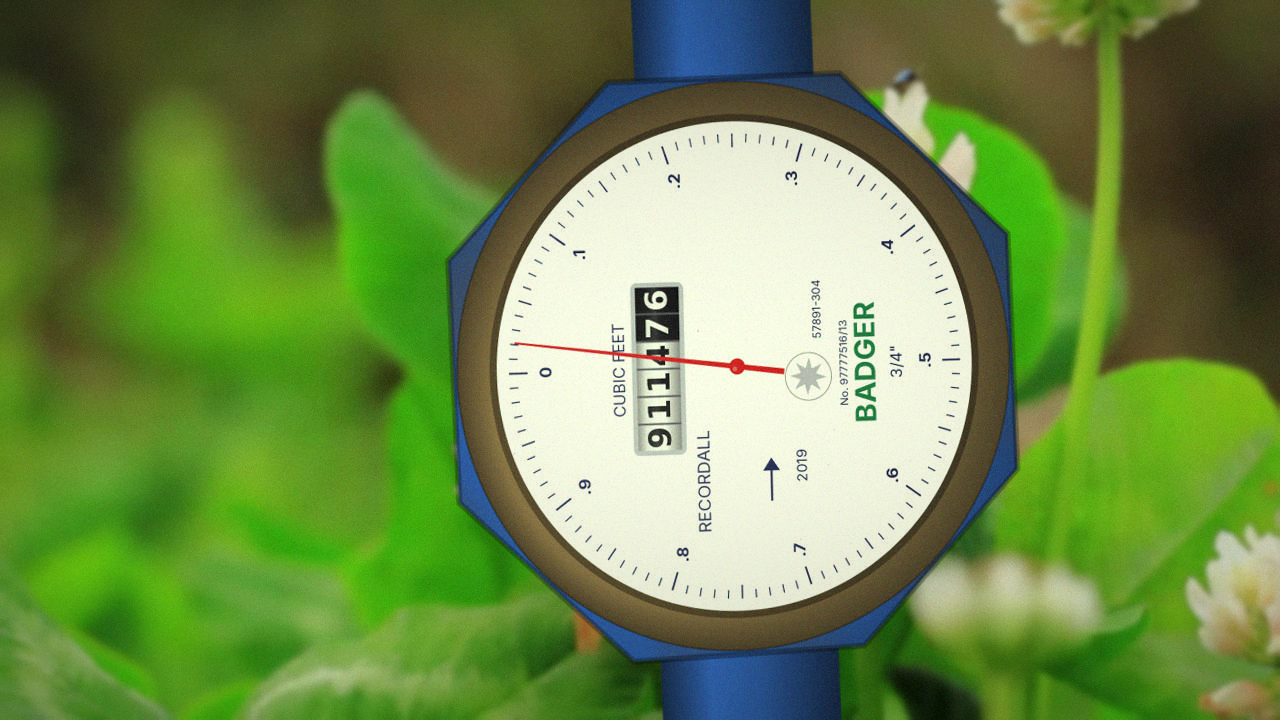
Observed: 911476.02; ft³
